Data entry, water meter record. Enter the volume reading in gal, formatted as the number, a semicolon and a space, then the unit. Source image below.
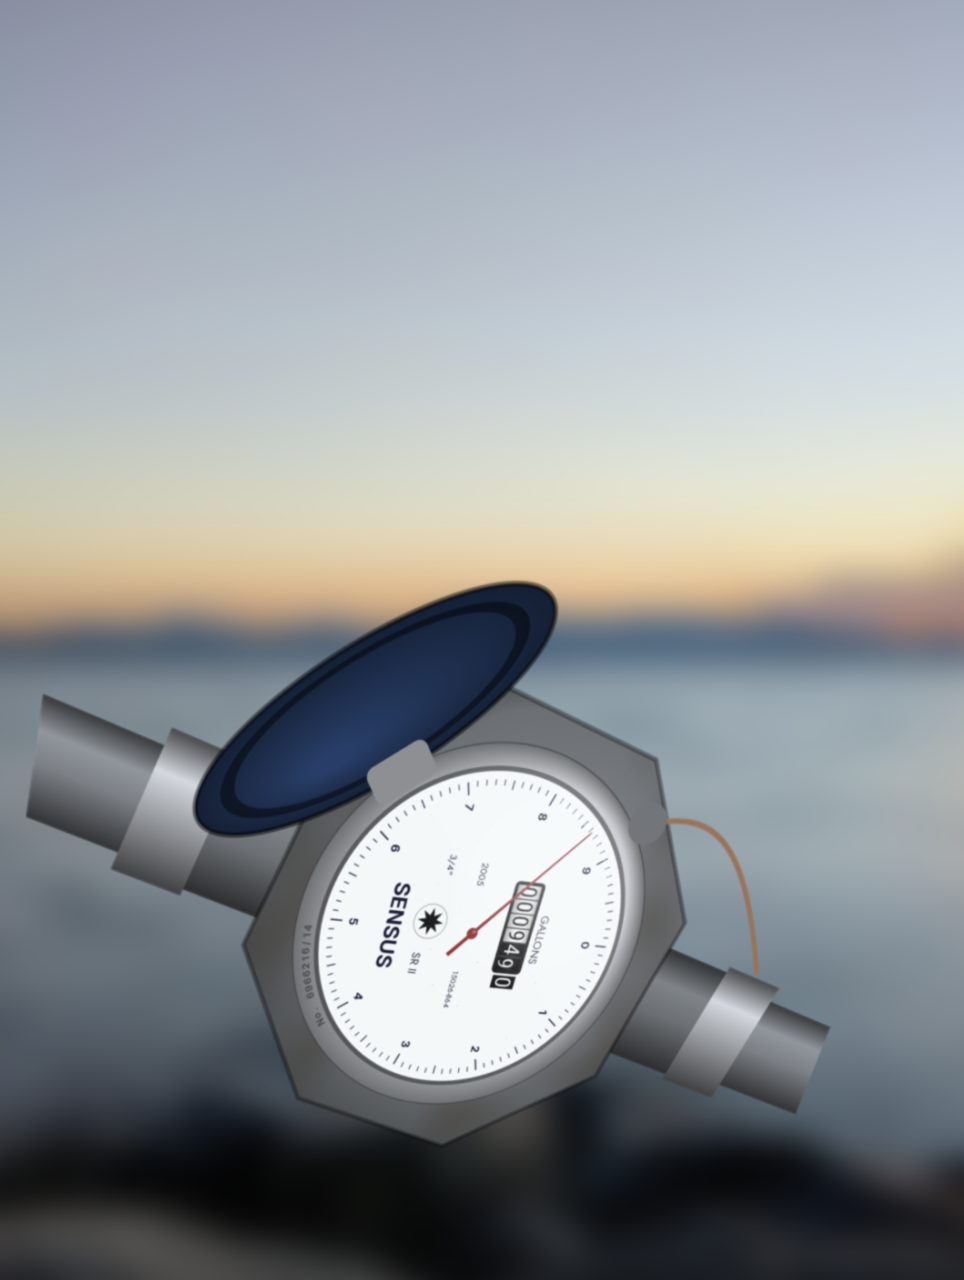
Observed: 9488.6; gal
